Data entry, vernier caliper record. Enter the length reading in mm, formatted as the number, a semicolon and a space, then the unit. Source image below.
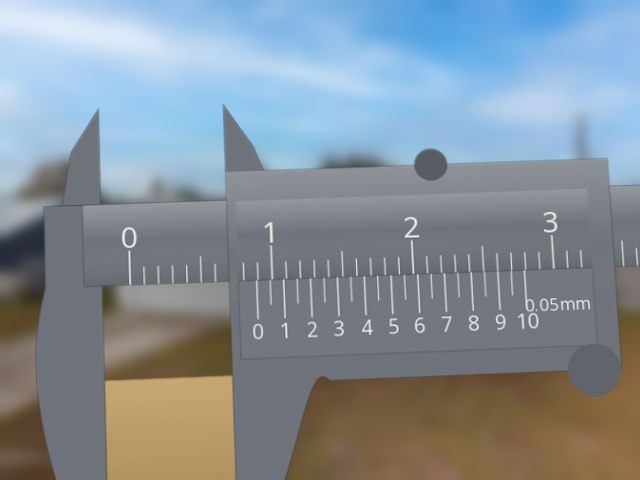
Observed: 8.9; mm
